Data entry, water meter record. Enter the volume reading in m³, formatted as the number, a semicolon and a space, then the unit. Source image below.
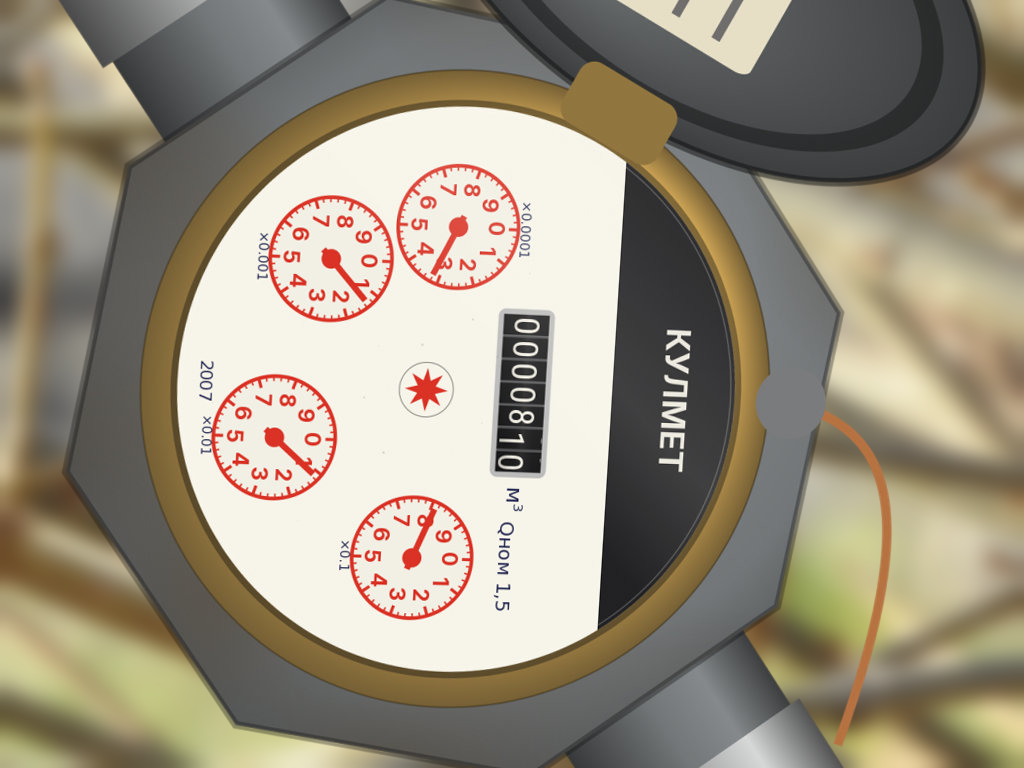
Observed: 809.8113; m³
